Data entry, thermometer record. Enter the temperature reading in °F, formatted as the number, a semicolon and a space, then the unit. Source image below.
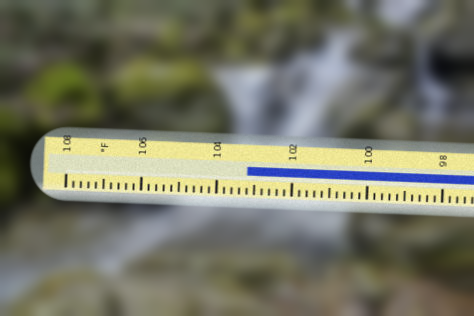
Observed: 103.2; °F
